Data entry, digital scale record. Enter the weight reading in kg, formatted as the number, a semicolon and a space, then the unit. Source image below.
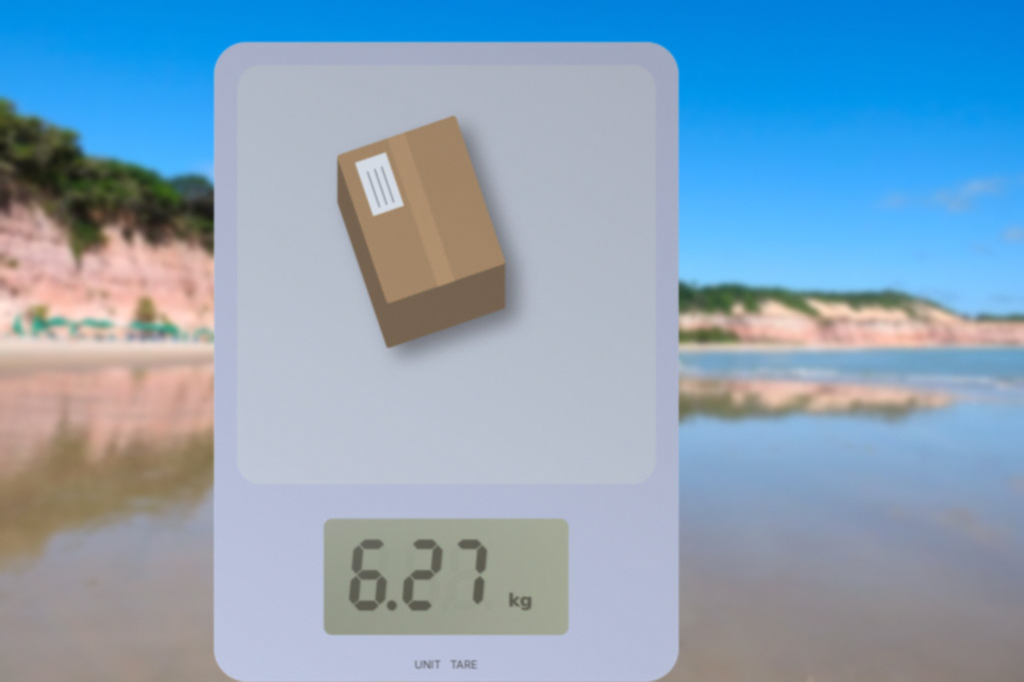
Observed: 6.27; kg
